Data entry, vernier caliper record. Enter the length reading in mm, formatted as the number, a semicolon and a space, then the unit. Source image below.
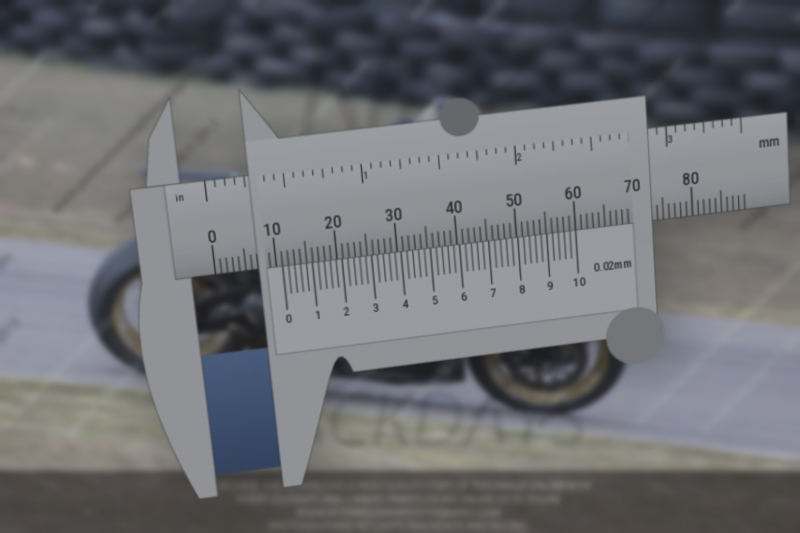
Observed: 11.0; mm
